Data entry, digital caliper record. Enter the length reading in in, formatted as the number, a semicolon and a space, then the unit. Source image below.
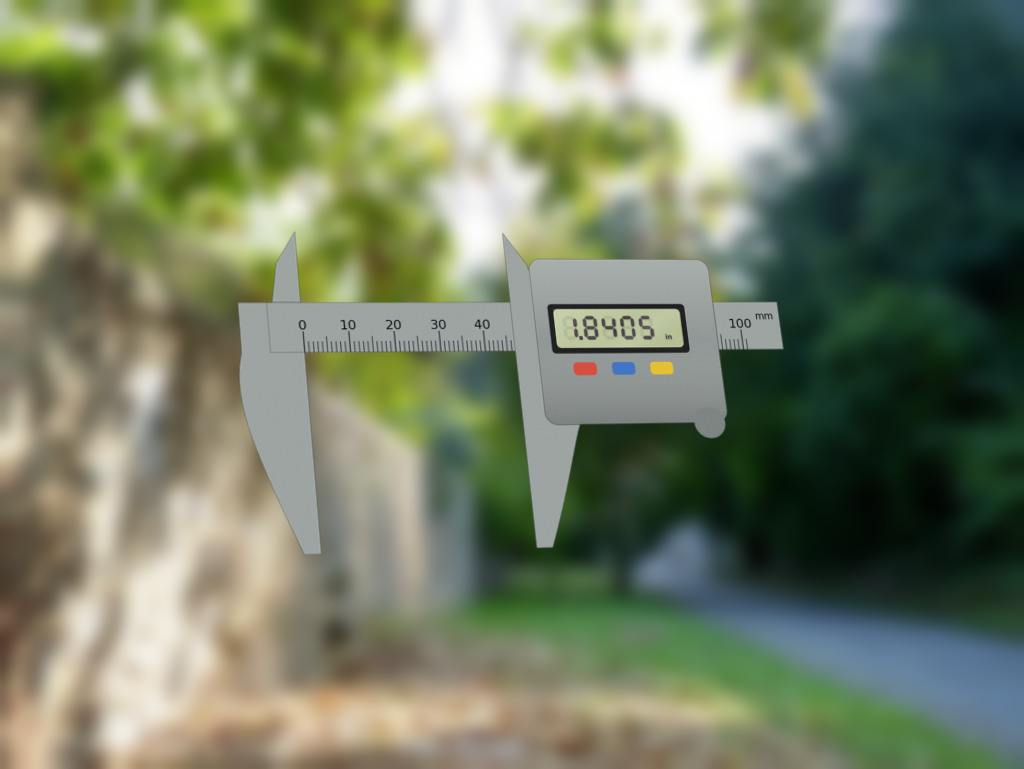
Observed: 1.8405; in
